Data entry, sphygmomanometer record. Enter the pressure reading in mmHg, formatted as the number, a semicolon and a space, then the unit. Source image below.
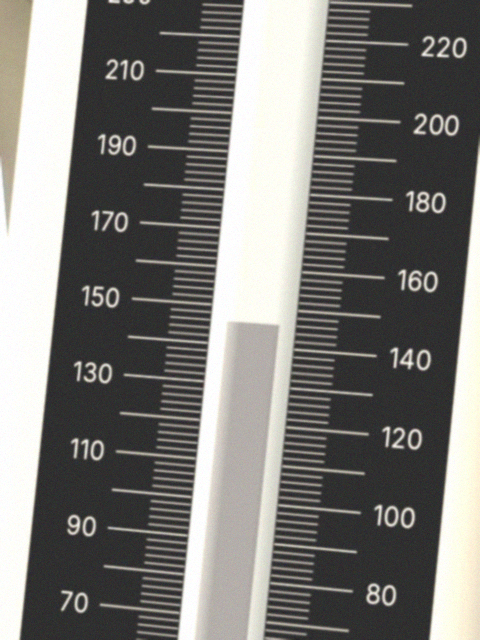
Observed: 146; mmHg
